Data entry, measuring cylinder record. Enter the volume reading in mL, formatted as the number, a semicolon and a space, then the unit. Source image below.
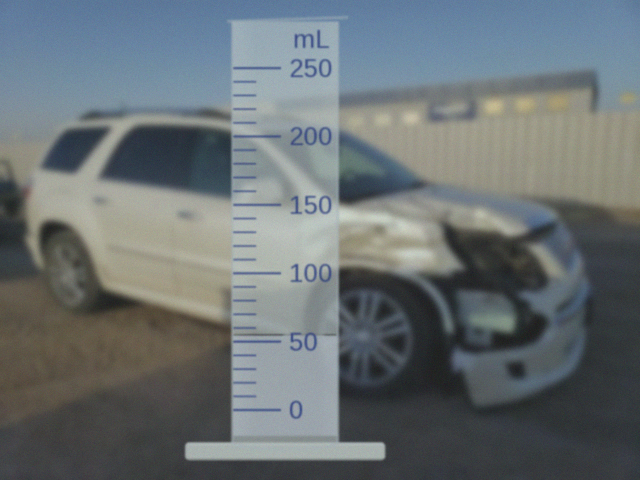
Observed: 55; mL
